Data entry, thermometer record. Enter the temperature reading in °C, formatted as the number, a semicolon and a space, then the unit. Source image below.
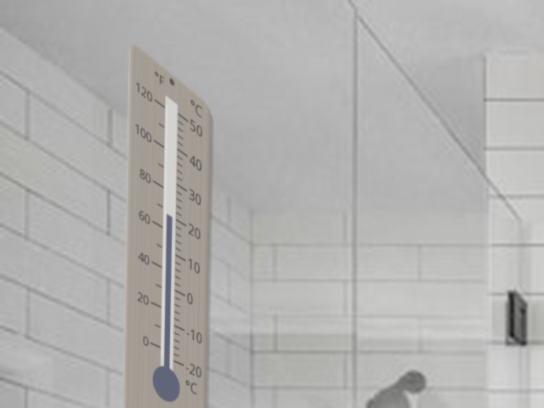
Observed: 20; °C
